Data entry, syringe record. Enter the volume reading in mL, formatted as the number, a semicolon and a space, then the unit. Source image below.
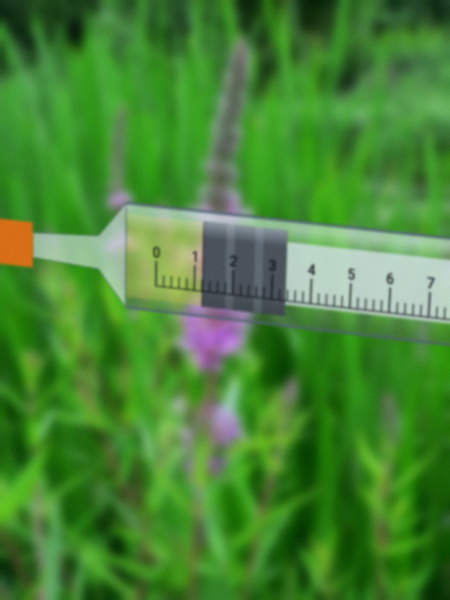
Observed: 1.2; mL
